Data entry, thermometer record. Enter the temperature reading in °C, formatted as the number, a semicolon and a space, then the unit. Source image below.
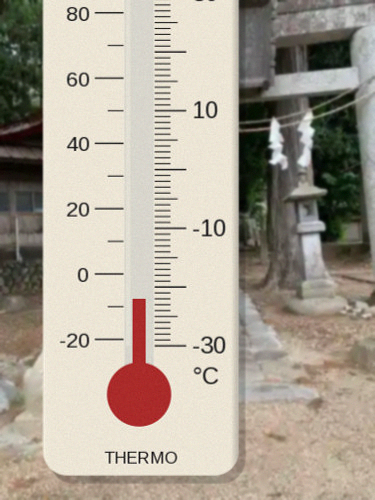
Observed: -22; °C
